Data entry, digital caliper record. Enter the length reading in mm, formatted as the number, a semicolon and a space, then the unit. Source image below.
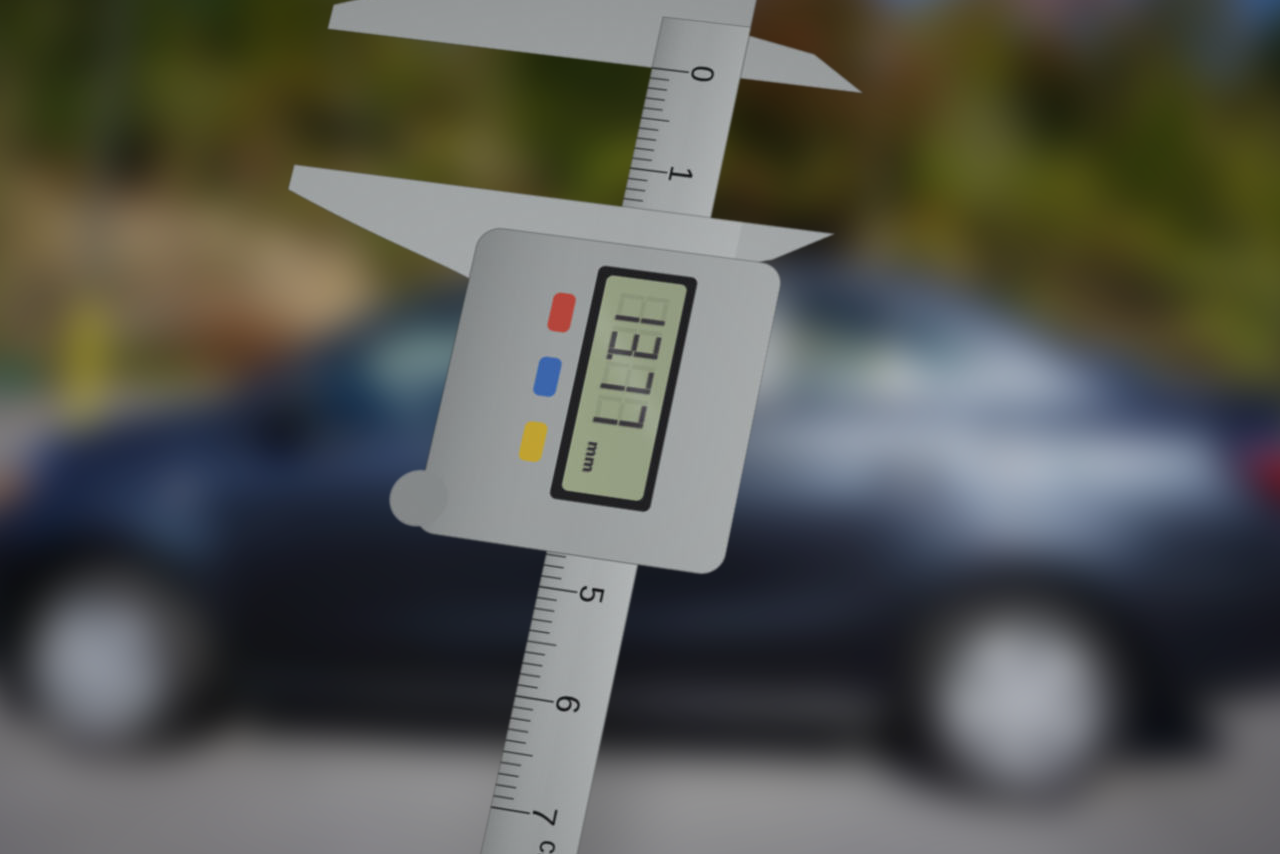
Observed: 13.77; mm
